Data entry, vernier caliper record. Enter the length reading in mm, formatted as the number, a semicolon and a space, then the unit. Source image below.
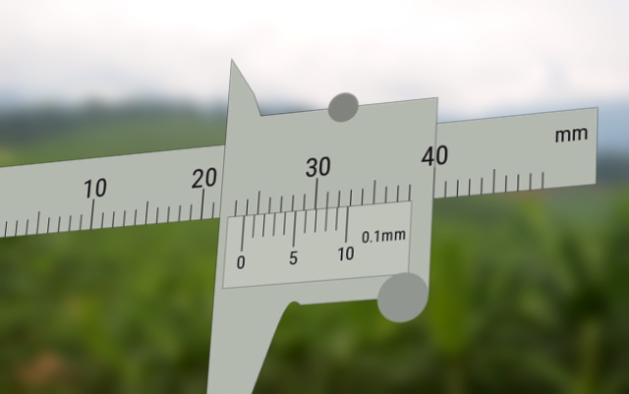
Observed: 23.8; mm
